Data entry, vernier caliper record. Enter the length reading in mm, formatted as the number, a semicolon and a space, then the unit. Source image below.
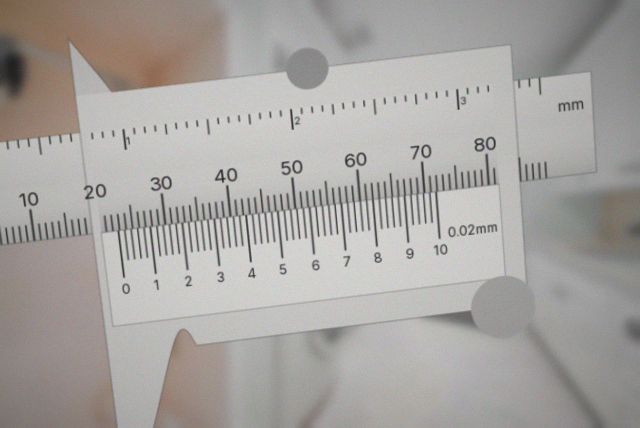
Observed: 22.8; mm
